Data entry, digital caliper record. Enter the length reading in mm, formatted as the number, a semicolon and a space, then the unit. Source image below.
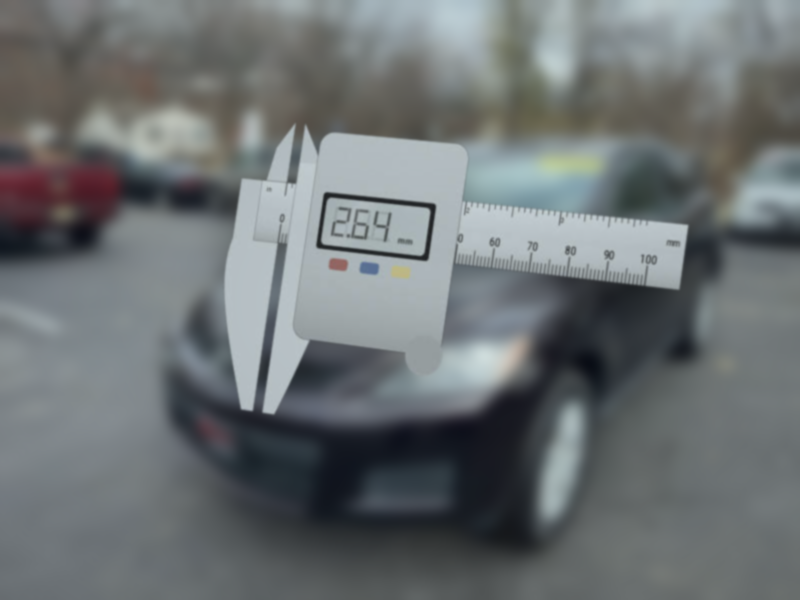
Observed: 2.64; mm
